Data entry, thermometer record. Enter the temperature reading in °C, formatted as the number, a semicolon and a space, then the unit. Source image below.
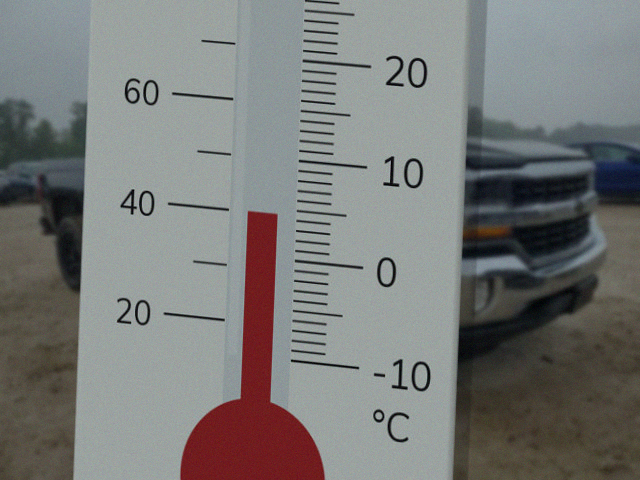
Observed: 4.5; °C
